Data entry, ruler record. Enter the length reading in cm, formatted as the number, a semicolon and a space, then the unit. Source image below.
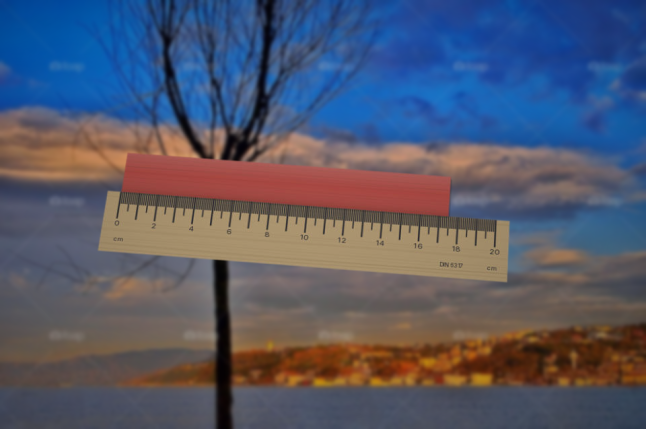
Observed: 17.5; cm
